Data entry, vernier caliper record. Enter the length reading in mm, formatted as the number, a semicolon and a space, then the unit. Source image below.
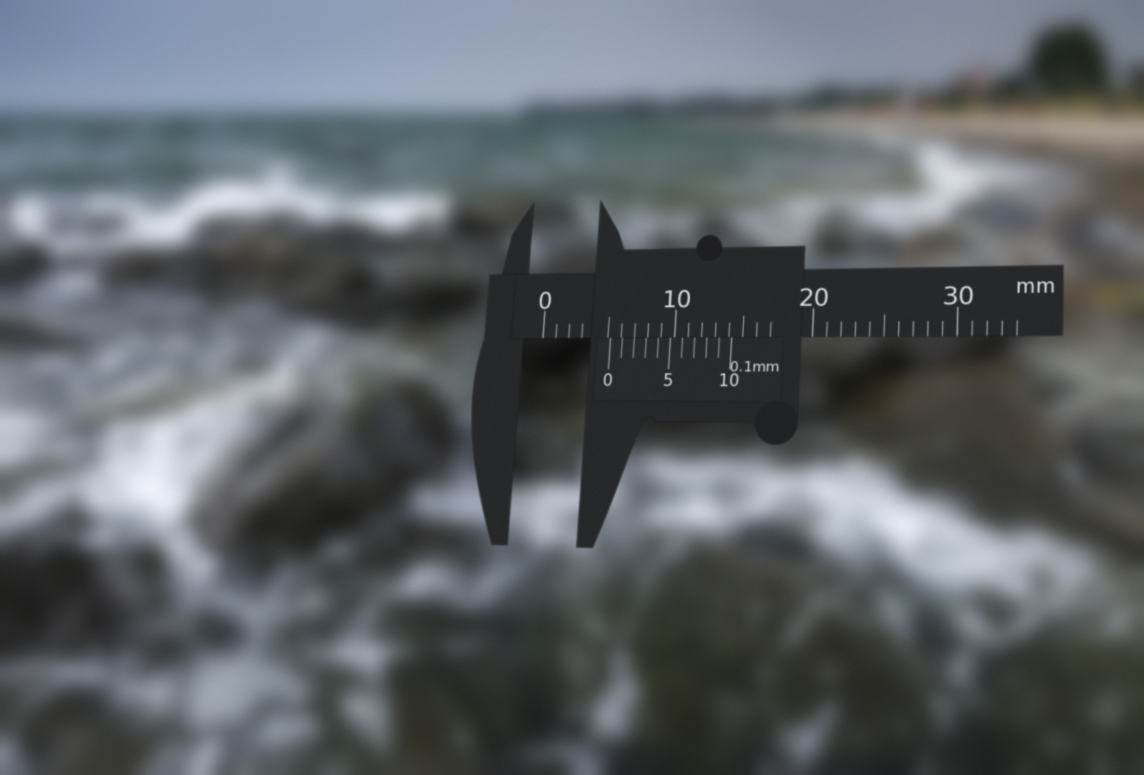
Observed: 5.2; mm
